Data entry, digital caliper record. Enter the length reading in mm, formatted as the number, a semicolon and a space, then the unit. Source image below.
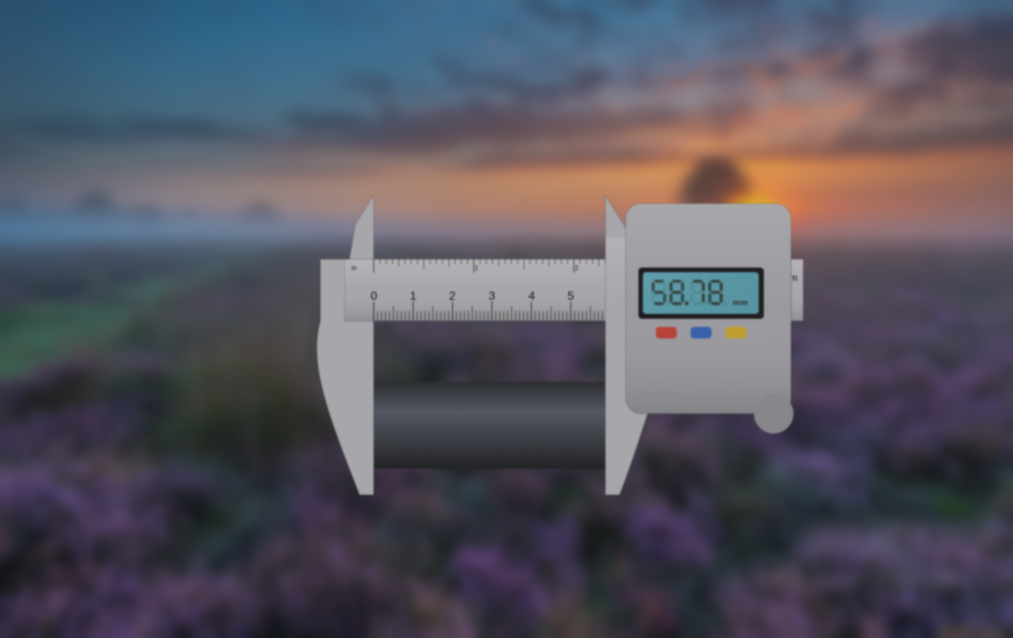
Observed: 58.78; mm
